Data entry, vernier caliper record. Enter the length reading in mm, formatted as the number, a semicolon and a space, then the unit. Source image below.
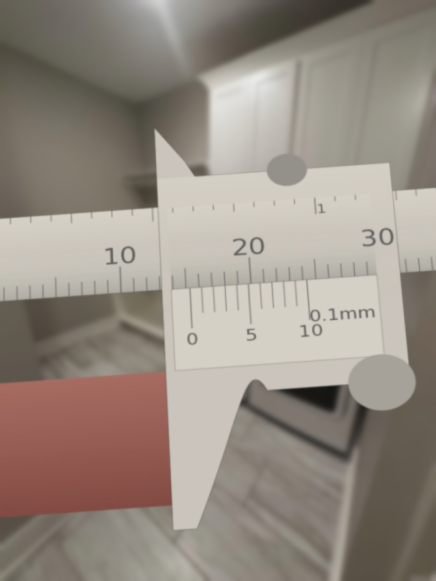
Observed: 15.3; mm
